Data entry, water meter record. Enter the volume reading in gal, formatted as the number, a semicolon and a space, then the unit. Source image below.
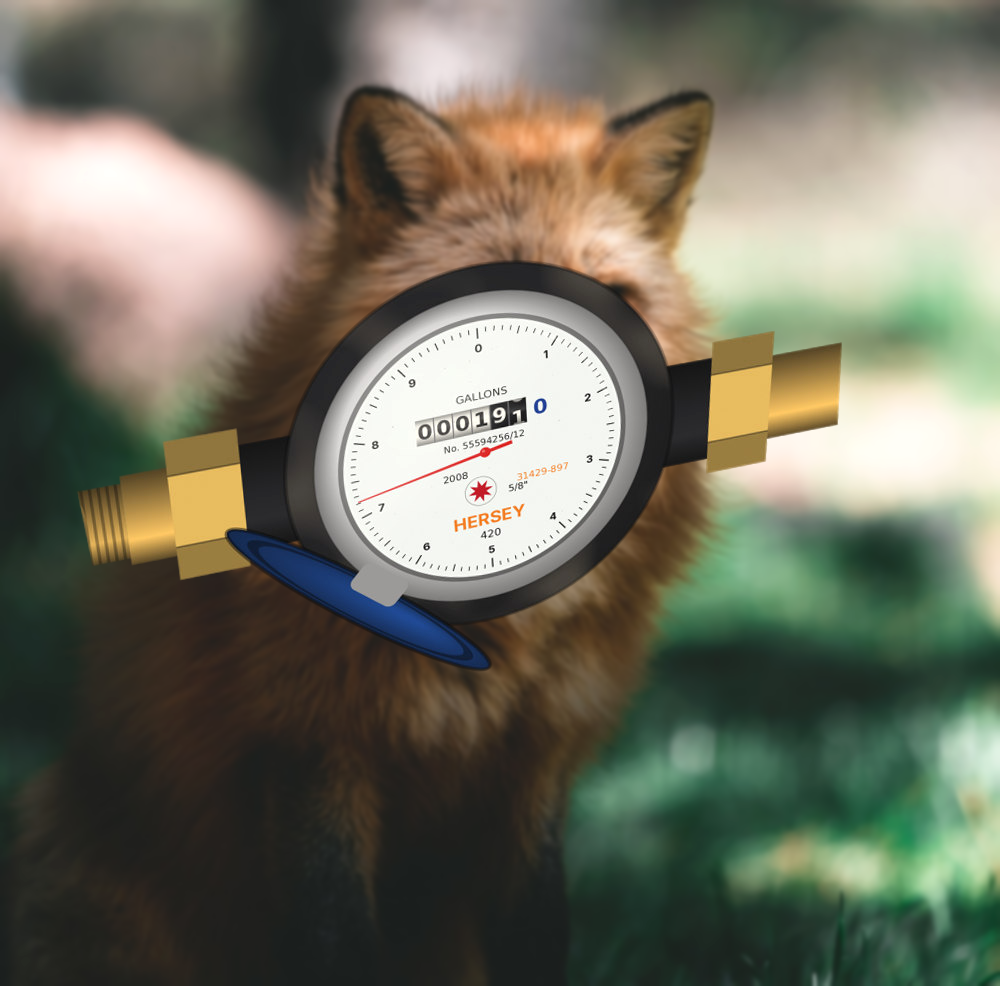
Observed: 1907.2; gal
